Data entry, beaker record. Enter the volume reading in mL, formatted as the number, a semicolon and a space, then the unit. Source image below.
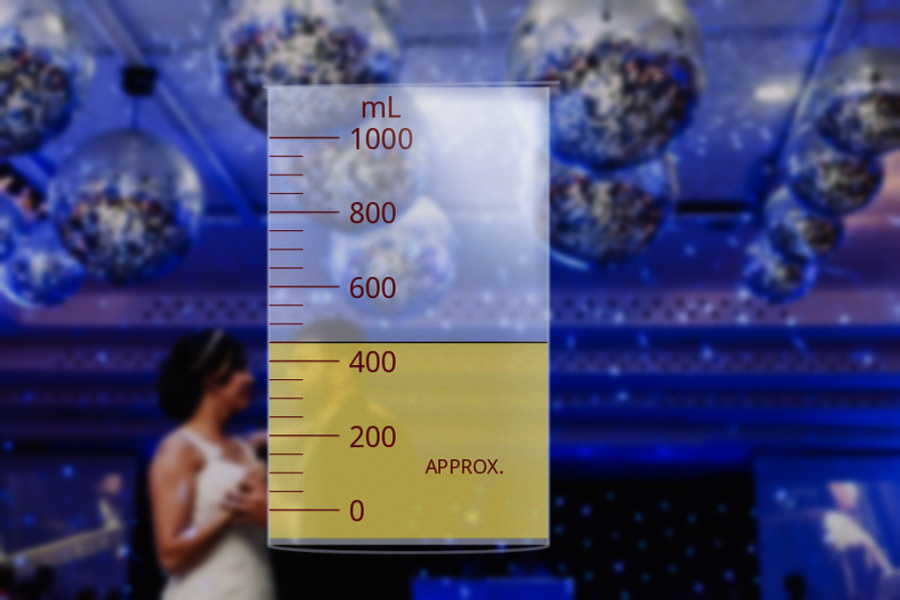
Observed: 450; mL
